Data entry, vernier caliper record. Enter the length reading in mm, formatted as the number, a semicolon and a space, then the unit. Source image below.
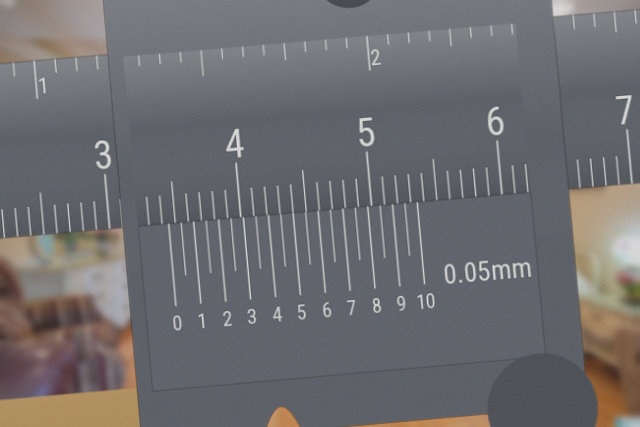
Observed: 34.5; mm
